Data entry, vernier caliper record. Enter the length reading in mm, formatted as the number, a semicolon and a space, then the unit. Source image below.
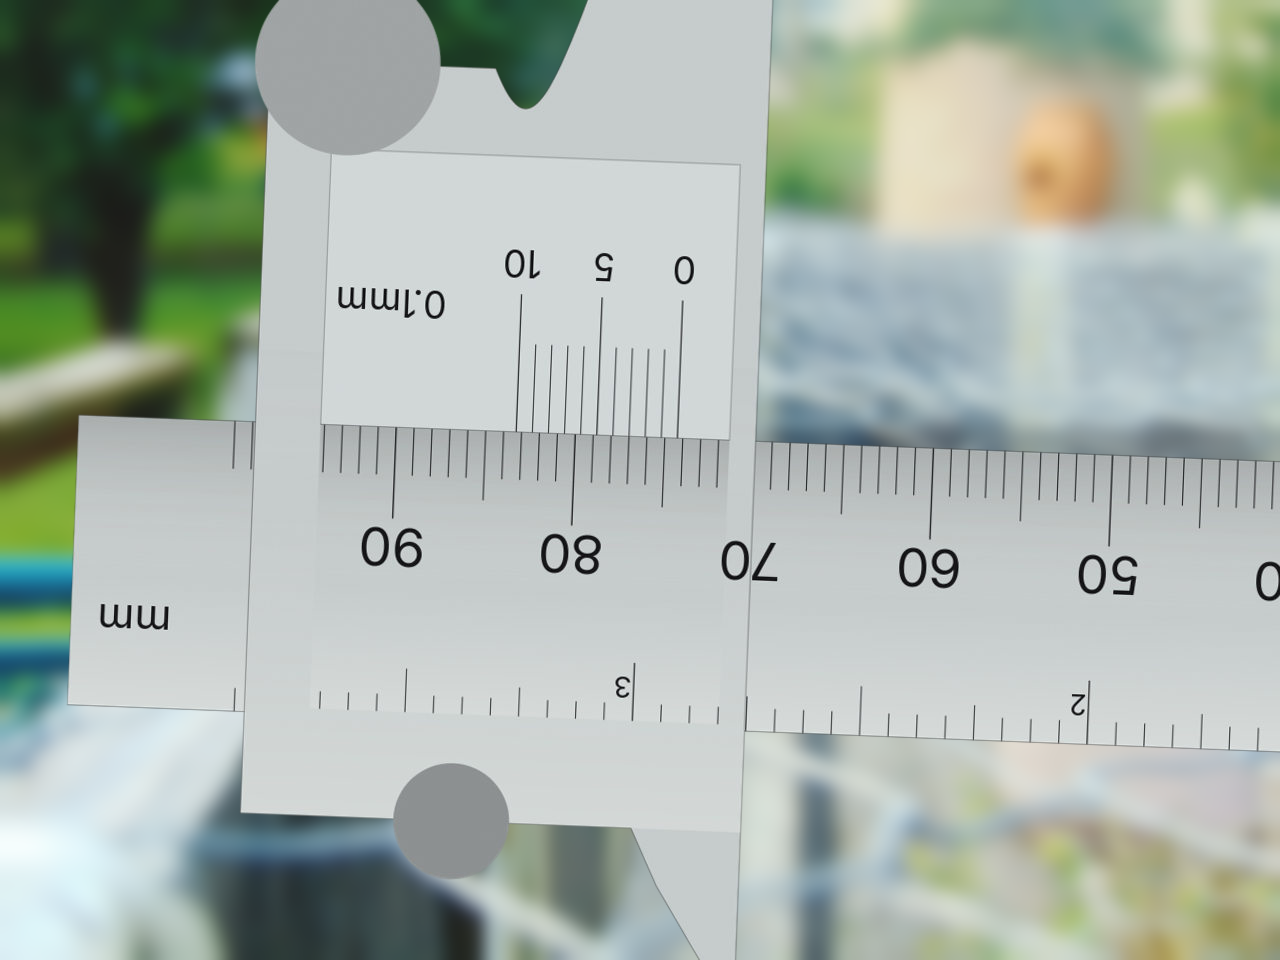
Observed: 74.3; mm
